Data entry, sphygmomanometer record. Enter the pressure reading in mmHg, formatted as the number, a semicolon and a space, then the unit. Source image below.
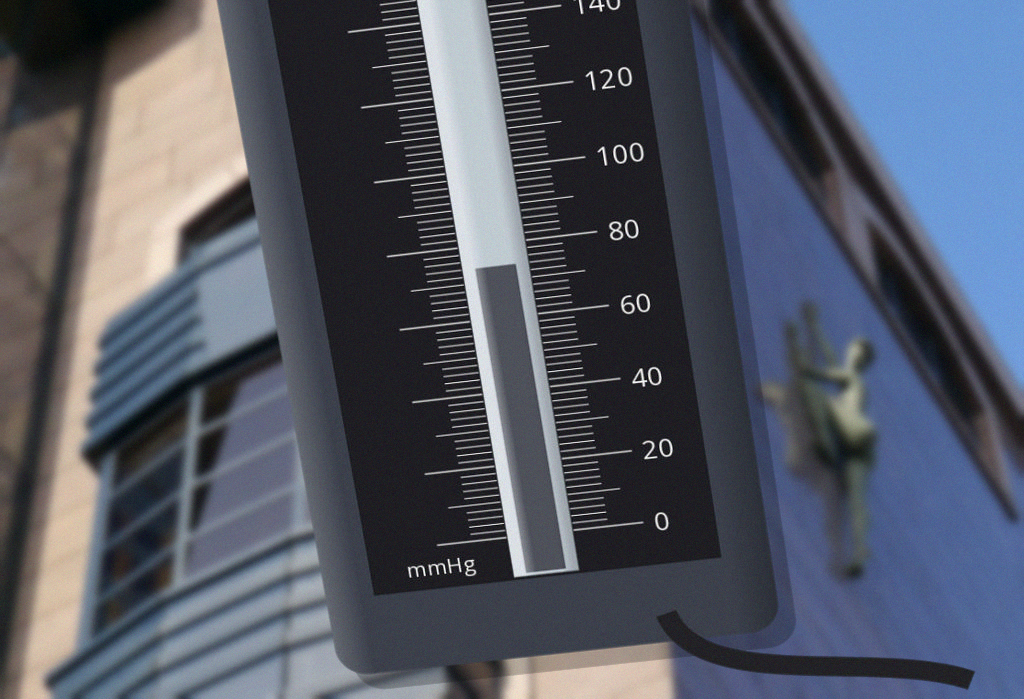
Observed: 74; mmHg
